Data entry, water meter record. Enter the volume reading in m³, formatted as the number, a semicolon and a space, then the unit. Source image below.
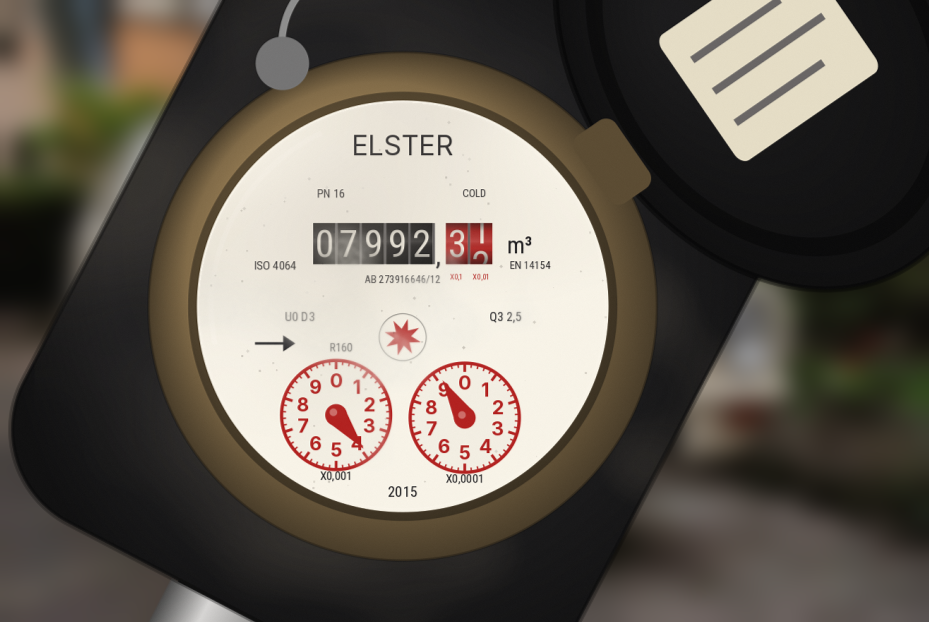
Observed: 7992.3139; m³
